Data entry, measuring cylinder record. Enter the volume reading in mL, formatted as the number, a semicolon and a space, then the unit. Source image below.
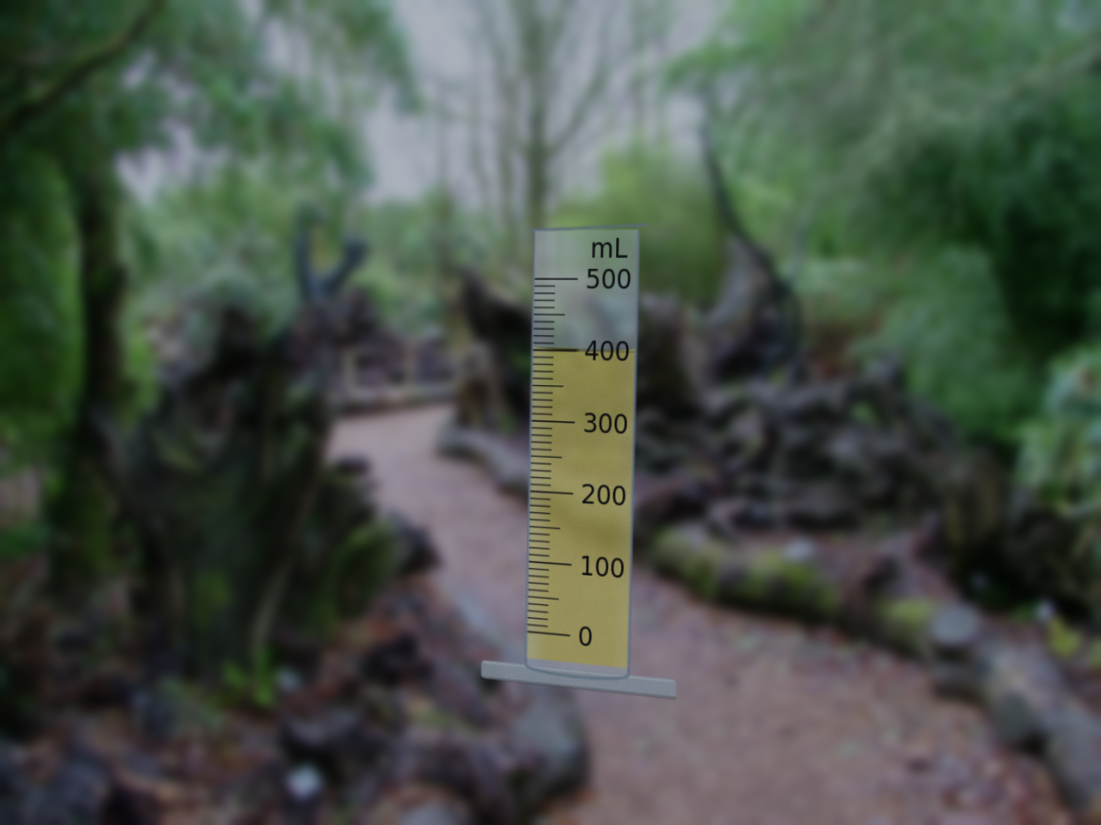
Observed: 400; mL
